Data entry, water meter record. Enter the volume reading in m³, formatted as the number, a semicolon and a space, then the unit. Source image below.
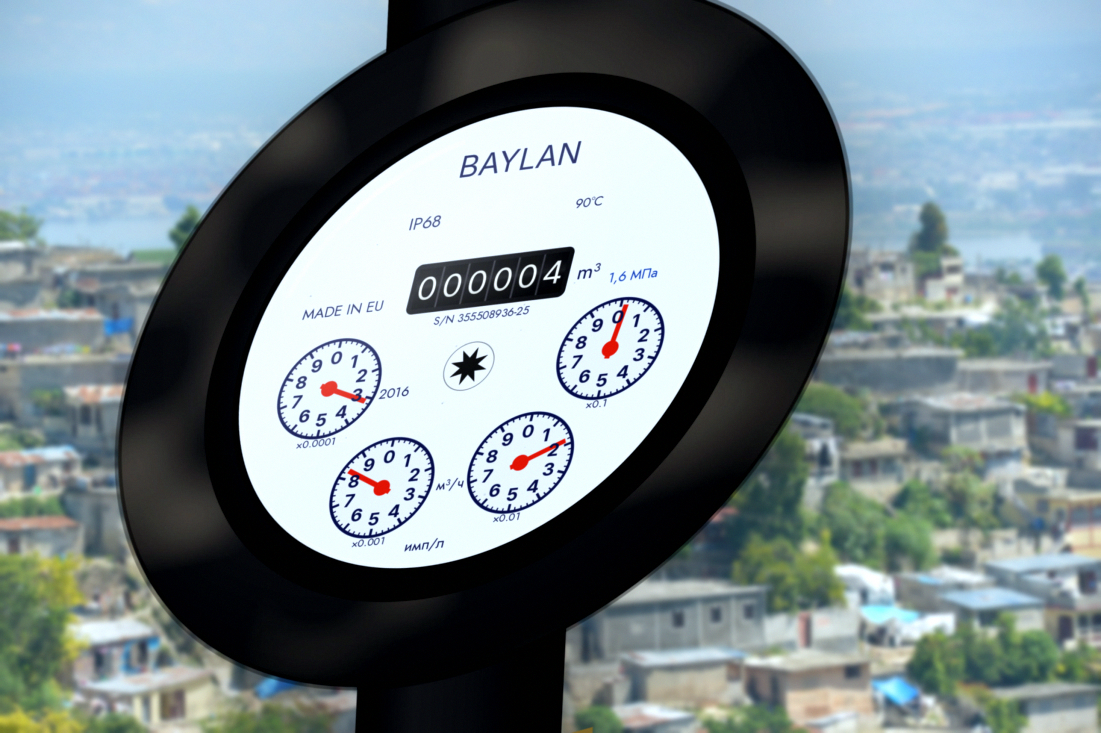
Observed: 4.0183; m³
